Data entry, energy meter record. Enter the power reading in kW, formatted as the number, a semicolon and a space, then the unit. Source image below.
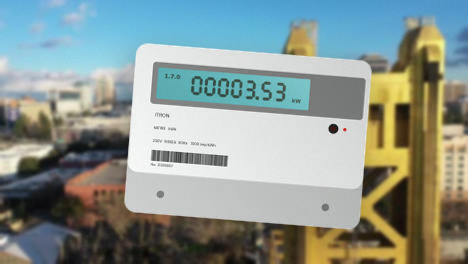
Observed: 3.53; kW
